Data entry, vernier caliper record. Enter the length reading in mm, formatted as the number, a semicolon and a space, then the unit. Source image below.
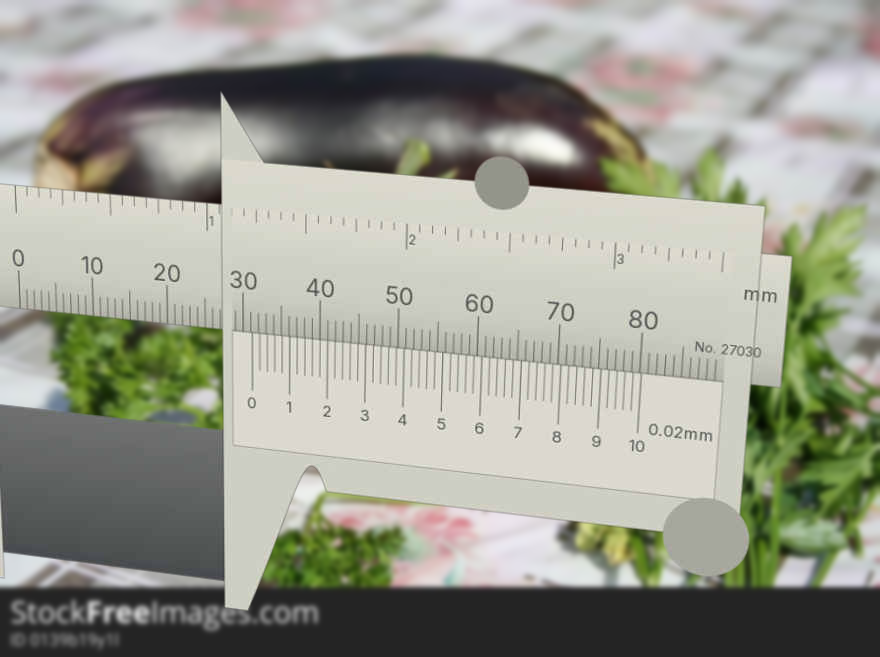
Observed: 31.2; mm
